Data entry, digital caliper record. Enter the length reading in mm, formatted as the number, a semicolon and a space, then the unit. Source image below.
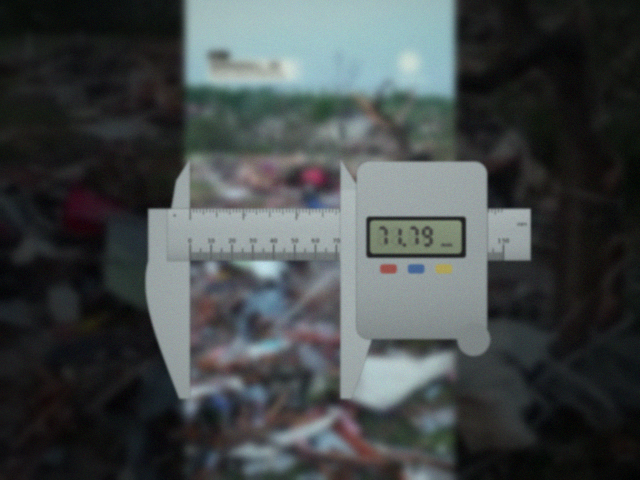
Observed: 71.79; mm
